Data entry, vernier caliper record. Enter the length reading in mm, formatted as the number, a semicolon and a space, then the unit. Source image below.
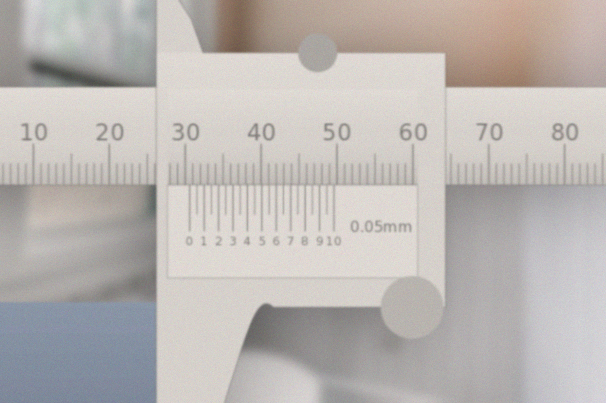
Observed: 30.6; mm
